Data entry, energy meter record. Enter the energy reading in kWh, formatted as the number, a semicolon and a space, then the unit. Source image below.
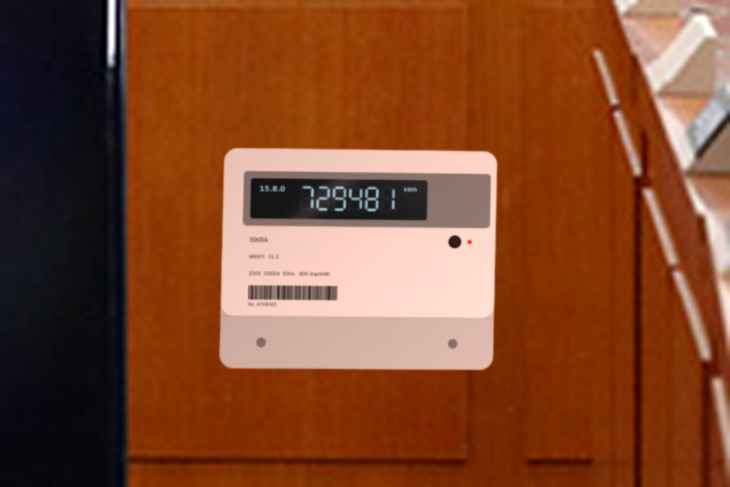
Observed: 729481; kWh
